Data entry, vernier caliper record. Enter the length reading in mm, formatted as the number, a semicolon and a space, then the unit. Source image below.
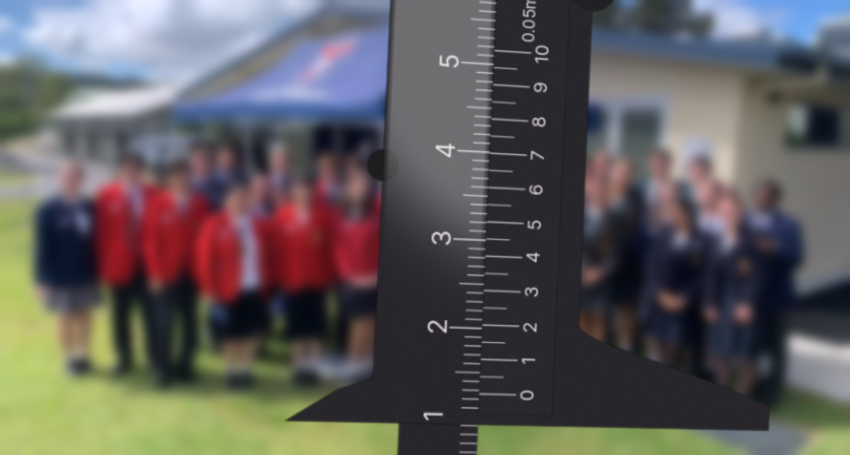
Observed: 12.6; mm
